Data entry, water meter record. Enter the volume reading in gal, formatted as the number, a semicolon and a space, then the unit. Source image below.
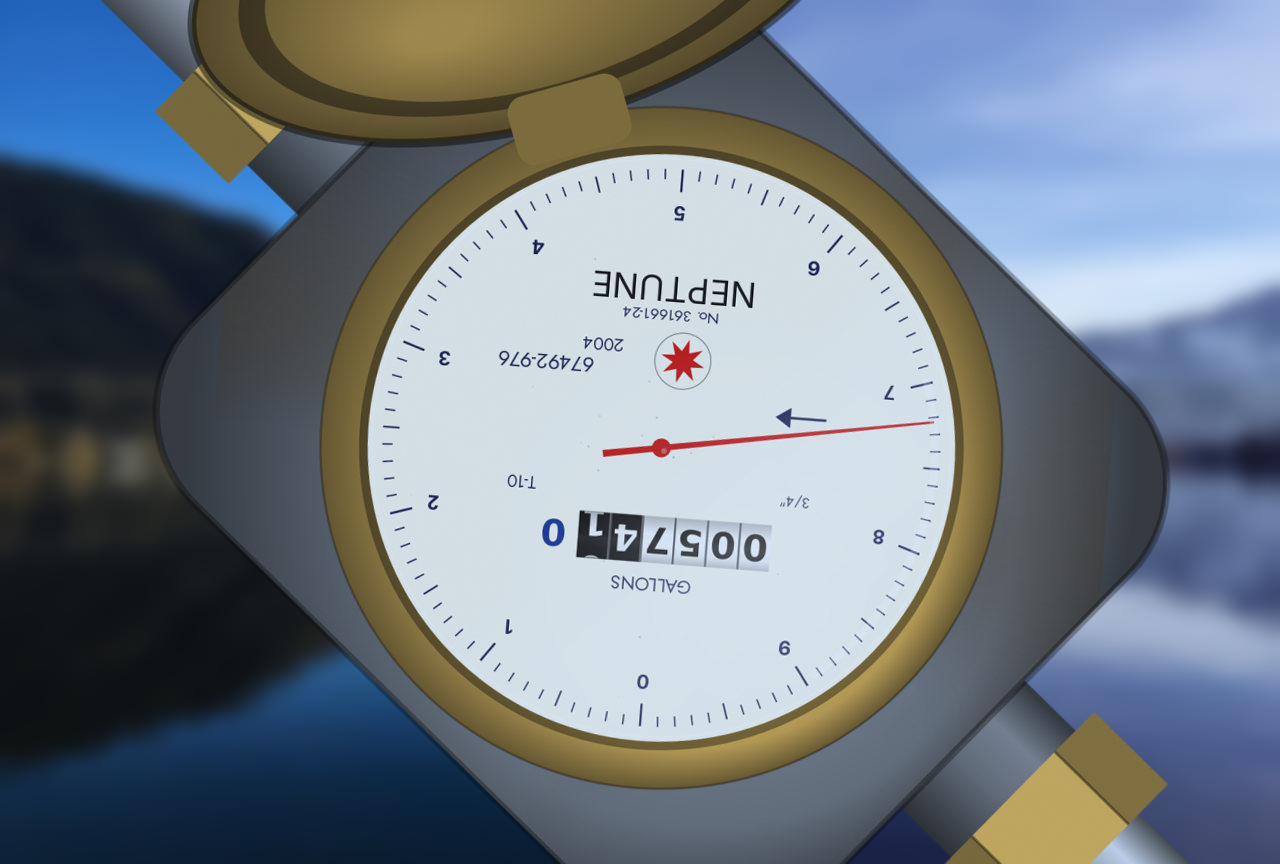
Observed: 57407.2; gal
